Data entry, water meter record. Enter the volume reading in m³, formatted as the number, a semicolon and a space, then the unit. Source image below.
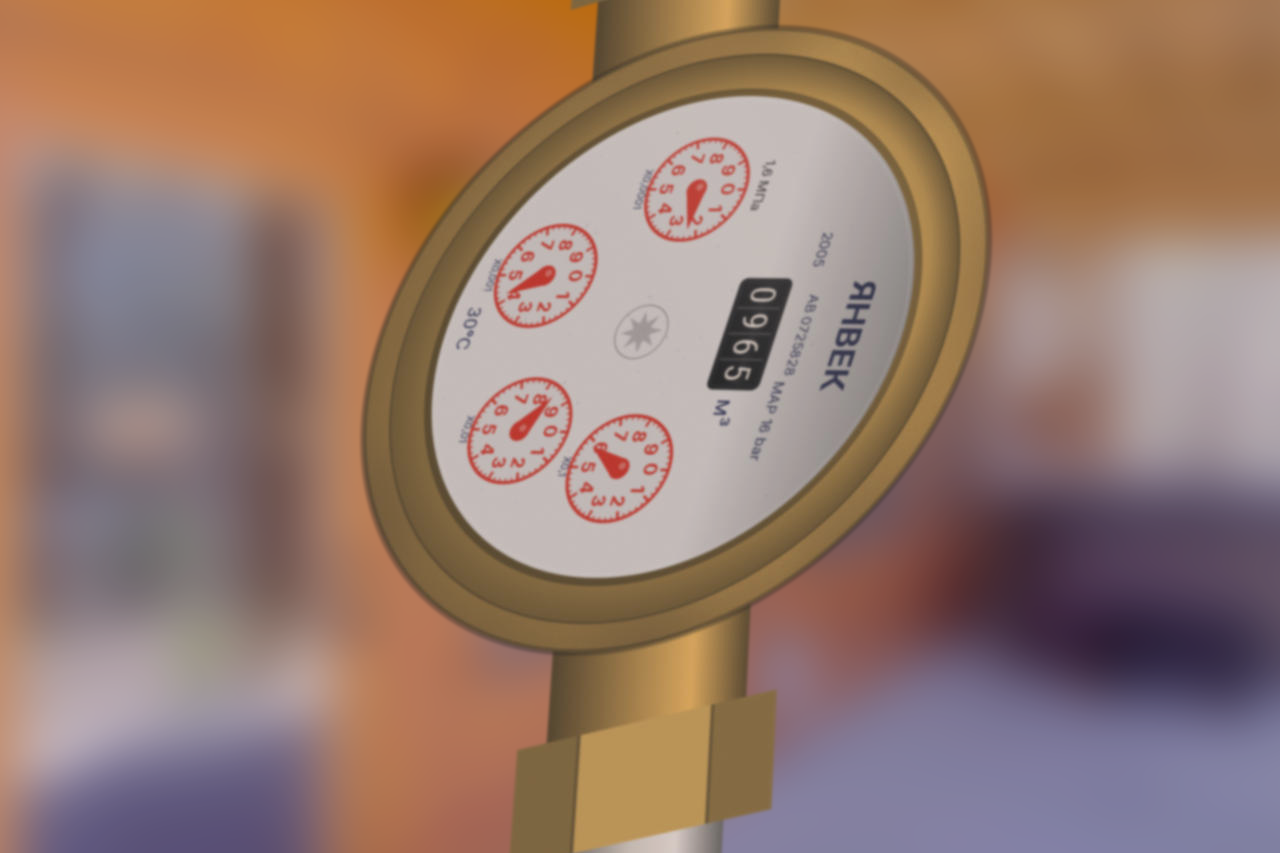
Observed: 965.5842; m³
